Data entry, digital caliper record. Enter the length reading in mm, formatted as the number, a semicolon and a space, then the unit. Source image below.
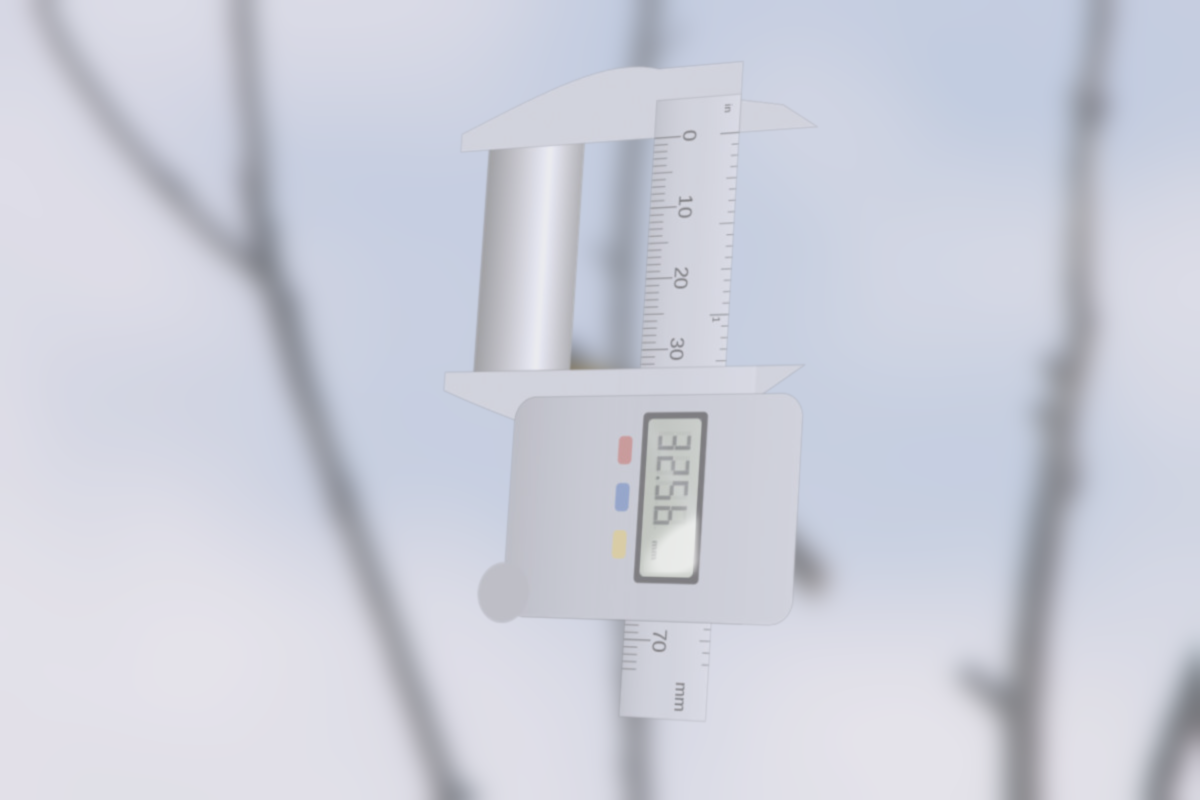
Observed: 32.56; mm
